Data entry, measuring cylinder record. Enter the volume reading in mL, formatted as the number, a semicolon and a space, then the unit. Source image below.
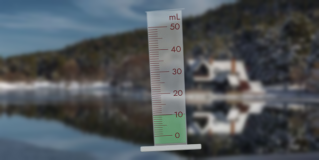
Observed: 10; mL
